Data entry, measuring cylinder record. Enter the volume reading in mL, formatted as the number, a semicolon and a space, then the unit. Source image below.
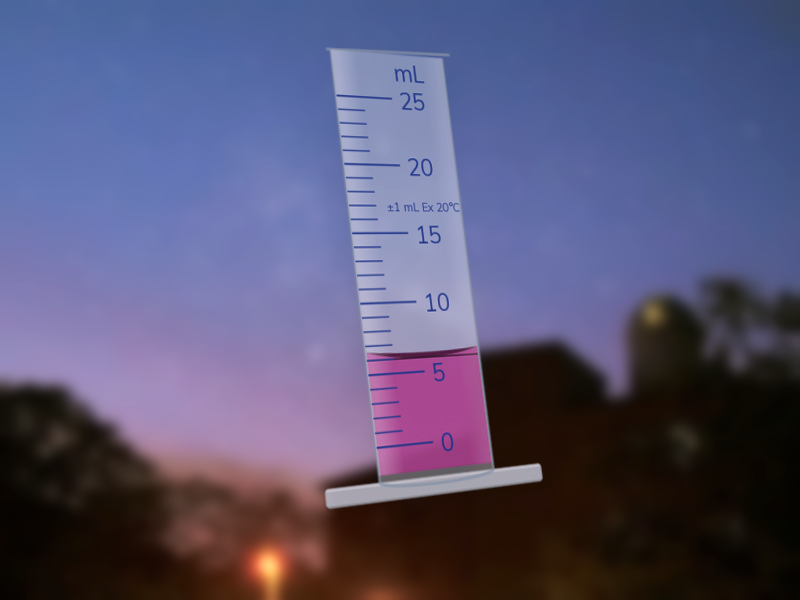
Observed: 6; mL
